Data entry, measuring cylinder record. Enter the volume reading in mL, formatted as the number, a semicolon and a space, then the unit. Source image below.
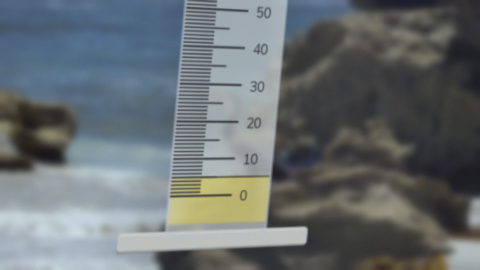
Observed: 5; mL
